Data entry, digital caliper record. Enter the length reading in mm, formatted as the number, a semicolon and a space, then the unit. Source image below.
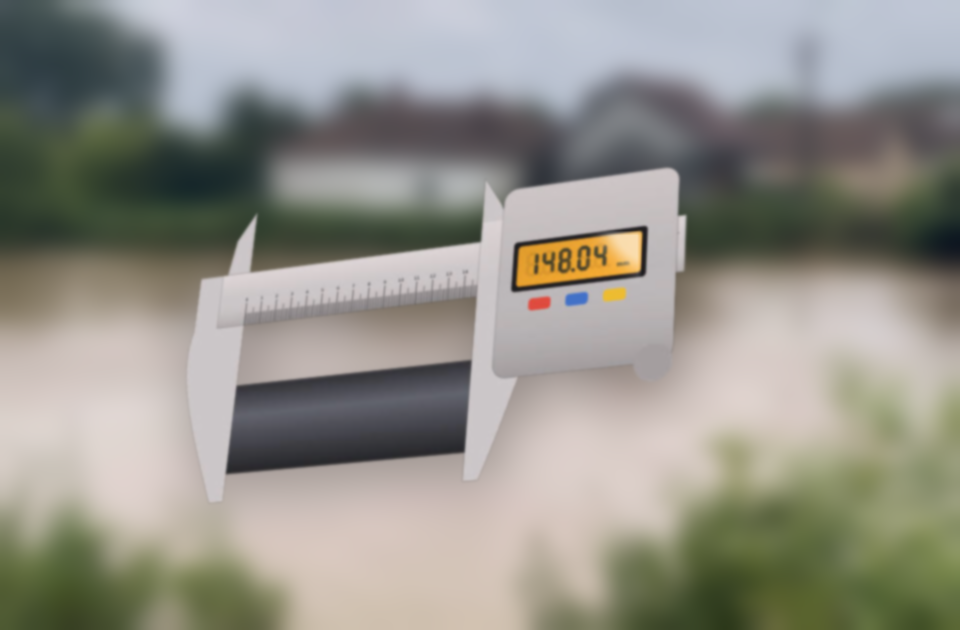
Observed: 148.04; mm
